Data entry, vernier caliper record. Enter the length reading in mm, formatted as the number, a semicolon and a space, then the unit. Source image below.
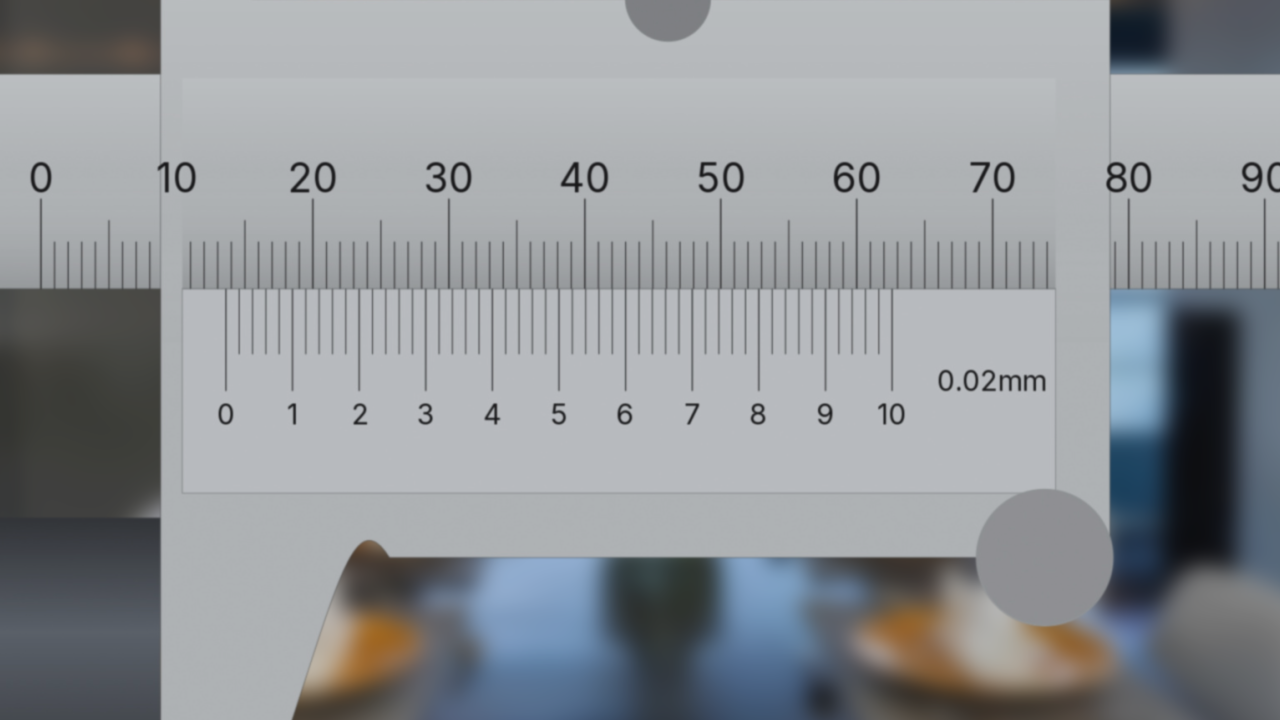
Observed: 13.6; mm
